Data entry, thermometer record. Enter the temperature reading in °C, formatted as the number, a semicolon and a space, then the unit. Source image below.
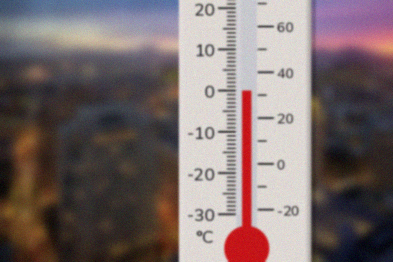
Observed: 0; °C
